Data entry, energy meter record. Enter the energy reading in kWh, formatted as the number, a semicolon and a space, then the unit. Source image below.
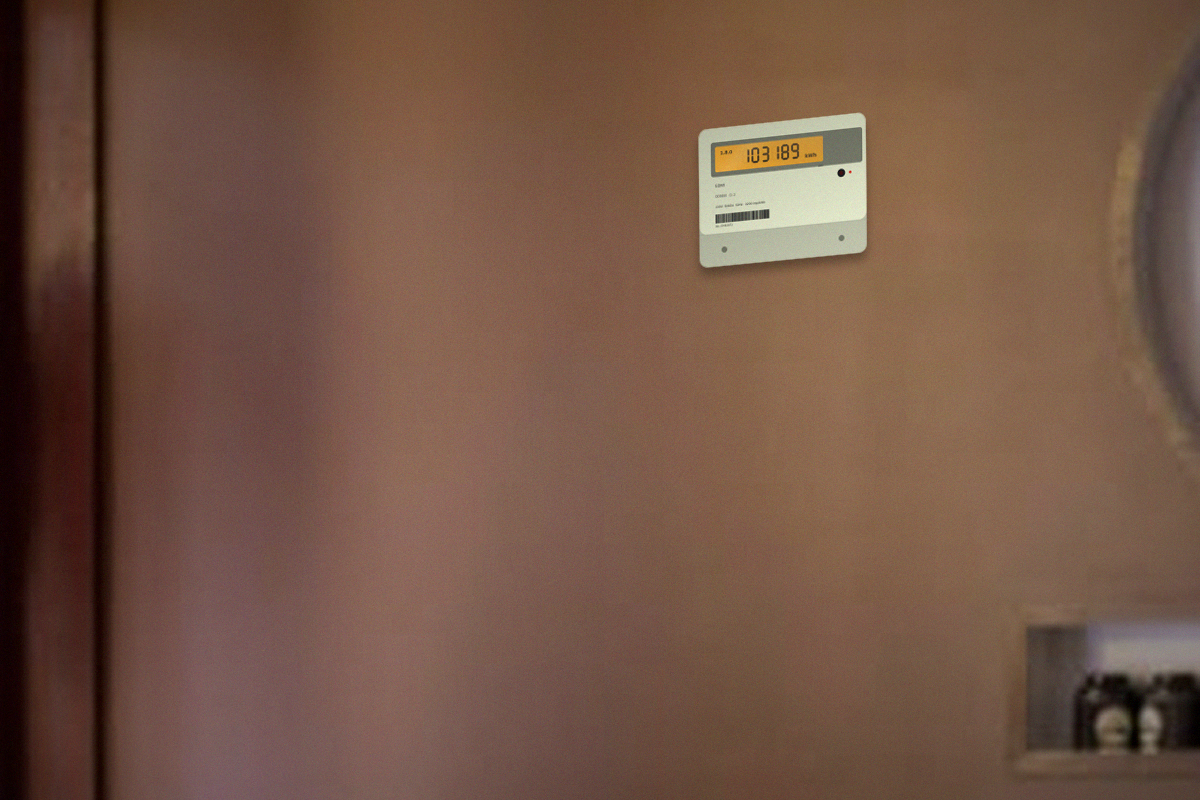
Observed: 103189; kWh
